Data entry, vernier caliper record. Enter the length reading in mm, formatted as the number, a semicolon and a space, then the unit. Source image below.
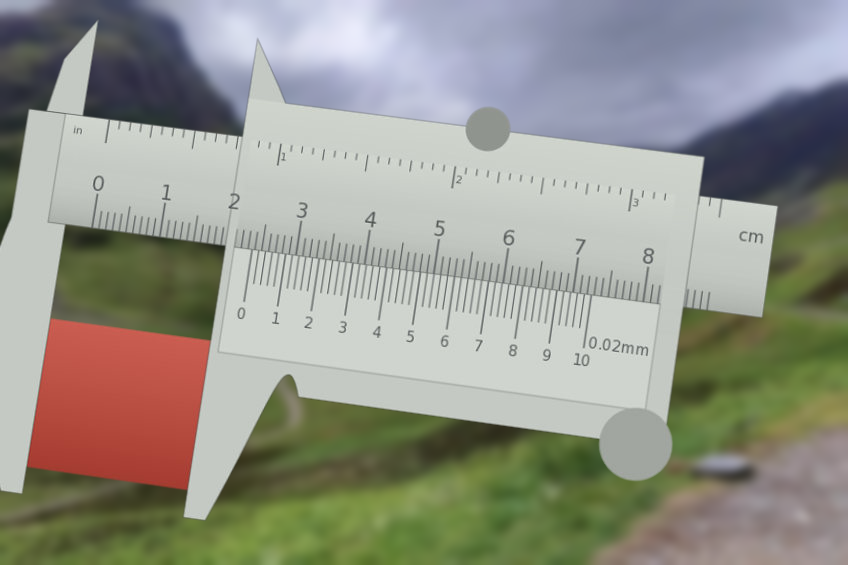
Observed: 23.6; mm
